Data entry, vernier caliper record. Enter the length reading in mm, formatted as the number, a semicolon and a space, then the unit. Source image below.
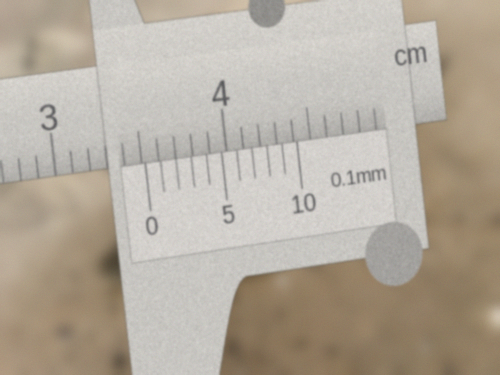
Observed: 35.2; mm
